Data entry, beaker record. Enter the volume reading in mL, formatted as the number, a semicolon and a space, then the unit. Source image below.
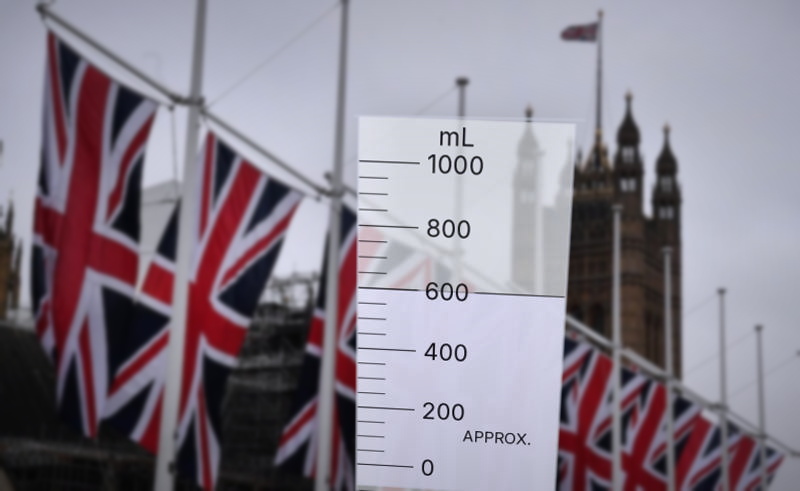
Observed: 600; mL
